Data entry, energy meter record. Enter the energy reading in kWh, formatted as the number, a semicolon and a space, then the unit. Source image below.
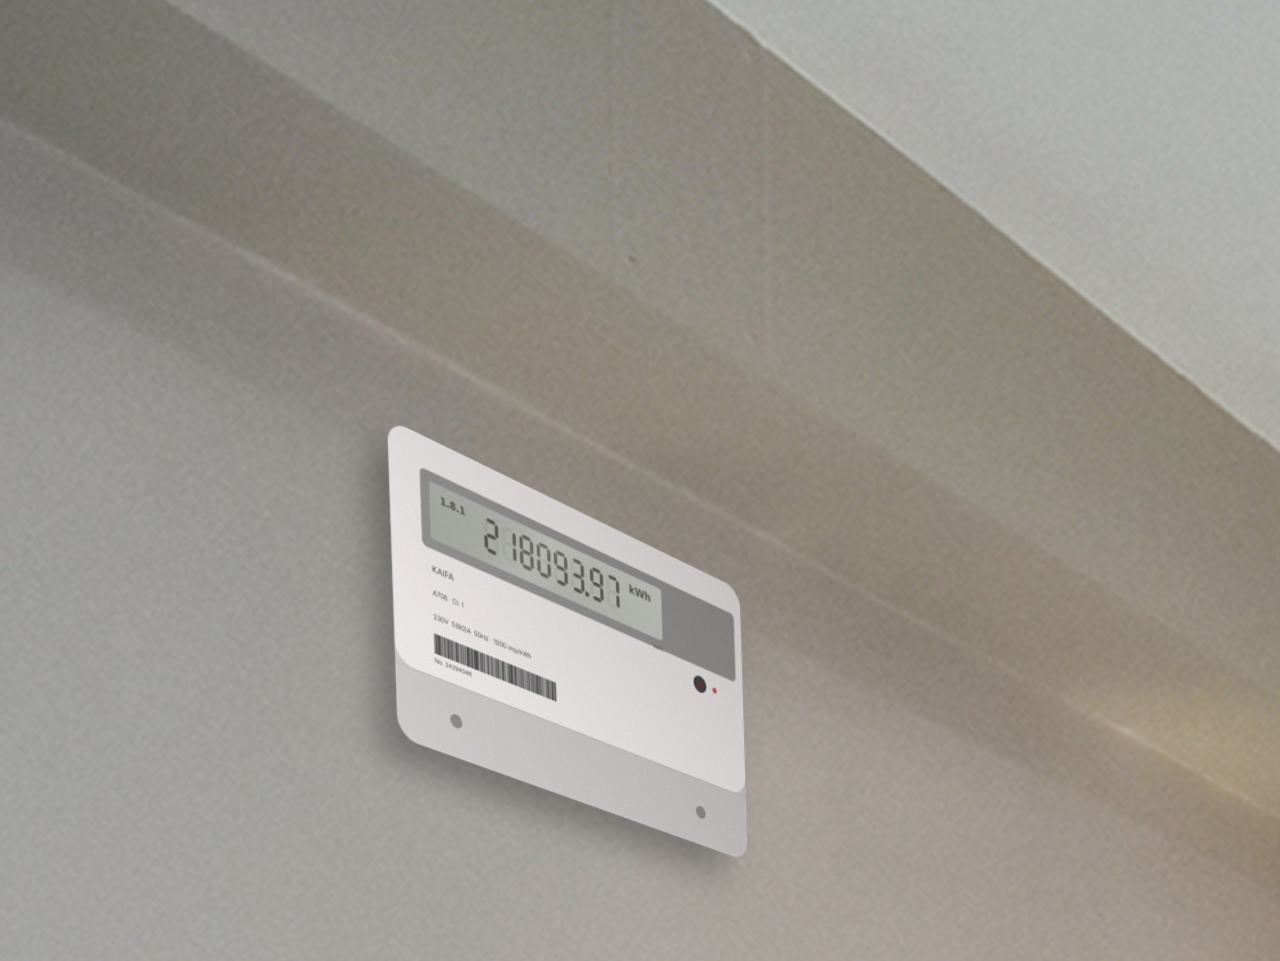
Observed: 218093.97; kWh
